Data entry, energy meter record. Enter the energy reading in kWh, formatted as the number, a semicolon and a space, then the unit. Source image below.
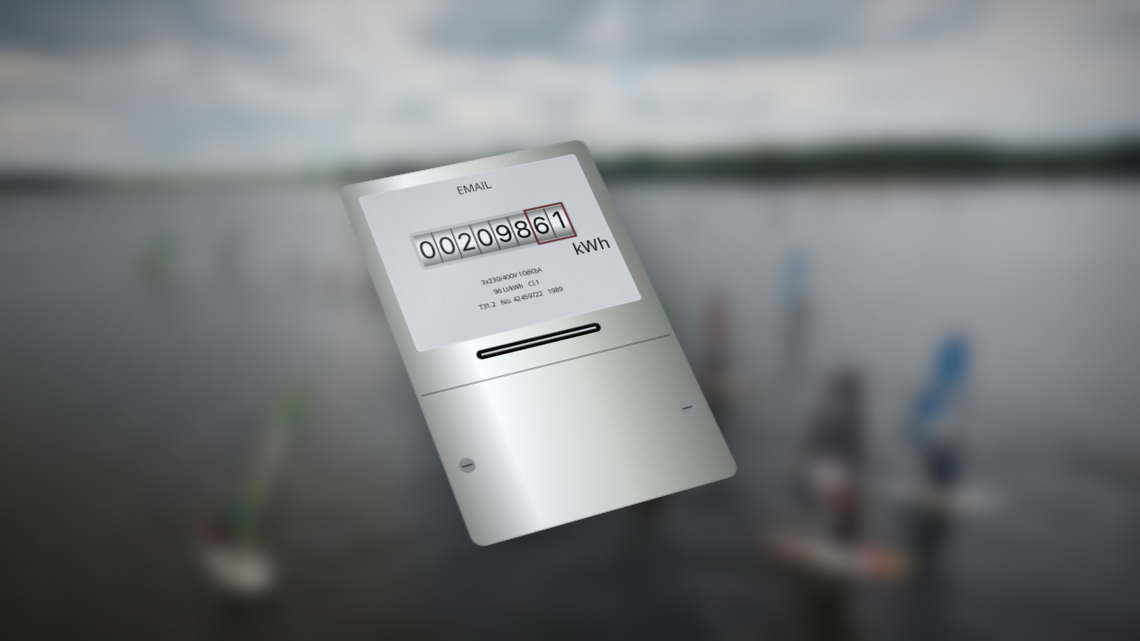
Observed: 2098.61; kWh
